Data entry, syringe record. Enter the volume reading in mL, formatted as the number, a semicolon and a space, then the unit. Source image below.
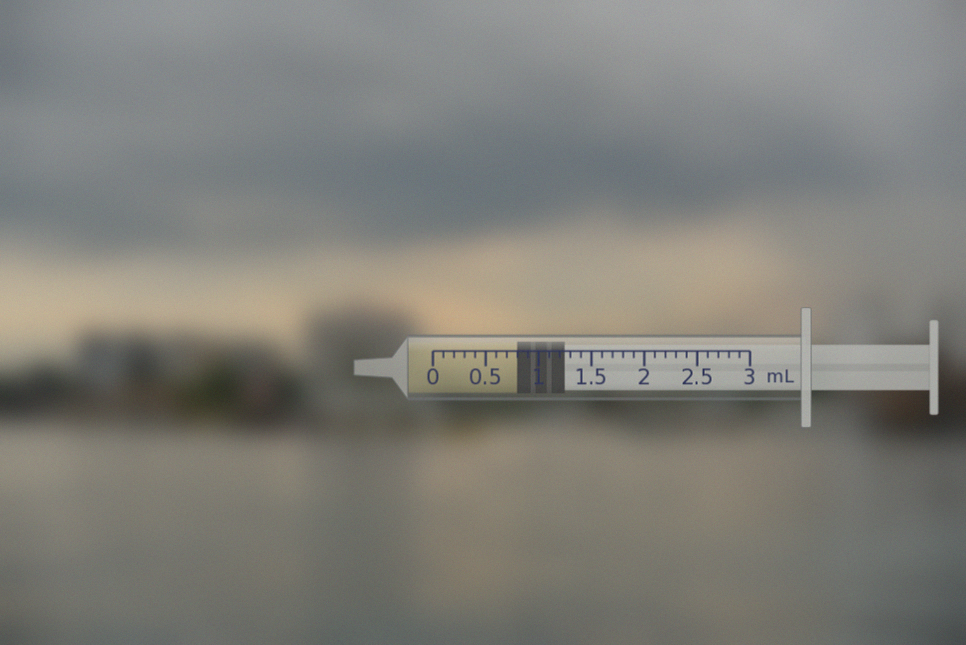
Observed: 0.8; mL
